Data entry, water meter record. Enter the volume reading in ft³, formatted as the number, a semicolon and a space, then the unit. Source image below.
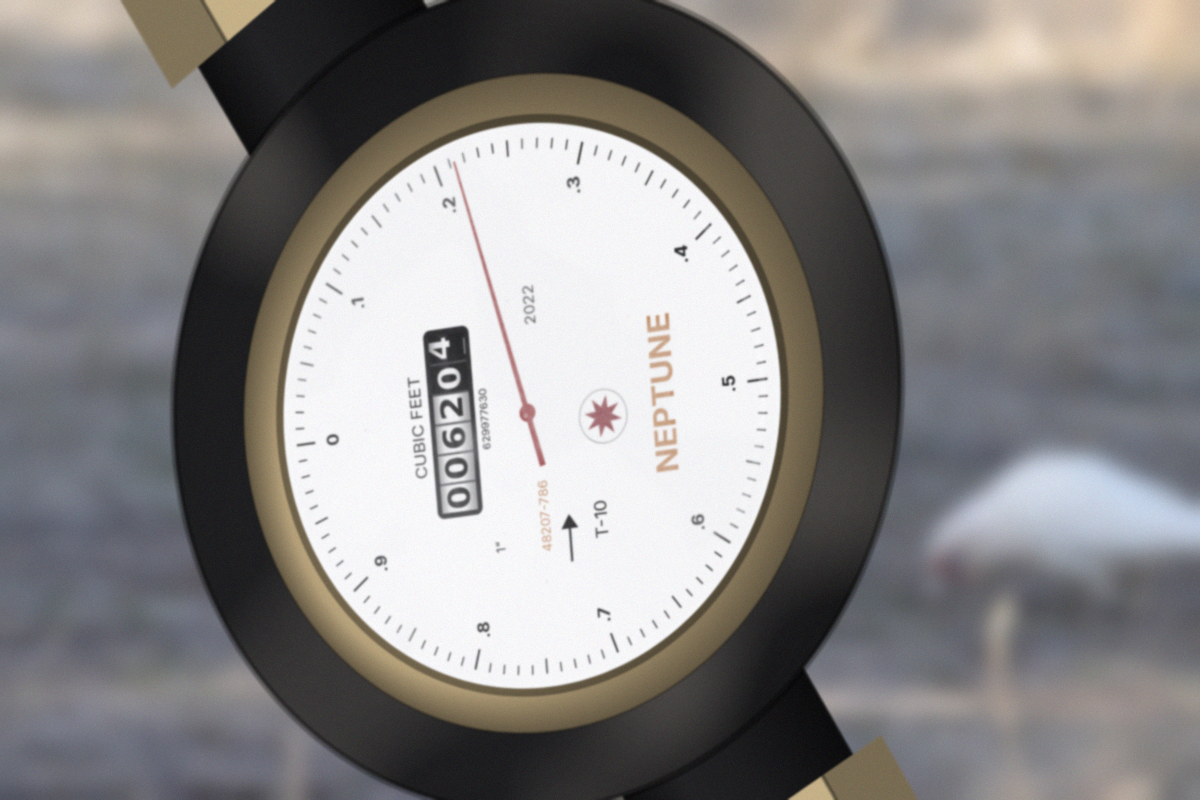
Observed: 6204.21; ft³
